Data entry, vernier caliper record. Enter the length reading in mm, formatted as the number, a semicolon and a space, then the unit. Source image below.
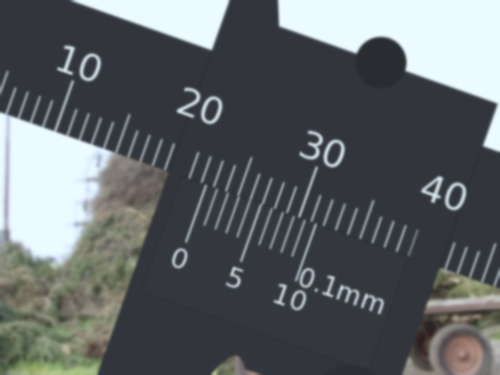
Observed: 22.4; mm
